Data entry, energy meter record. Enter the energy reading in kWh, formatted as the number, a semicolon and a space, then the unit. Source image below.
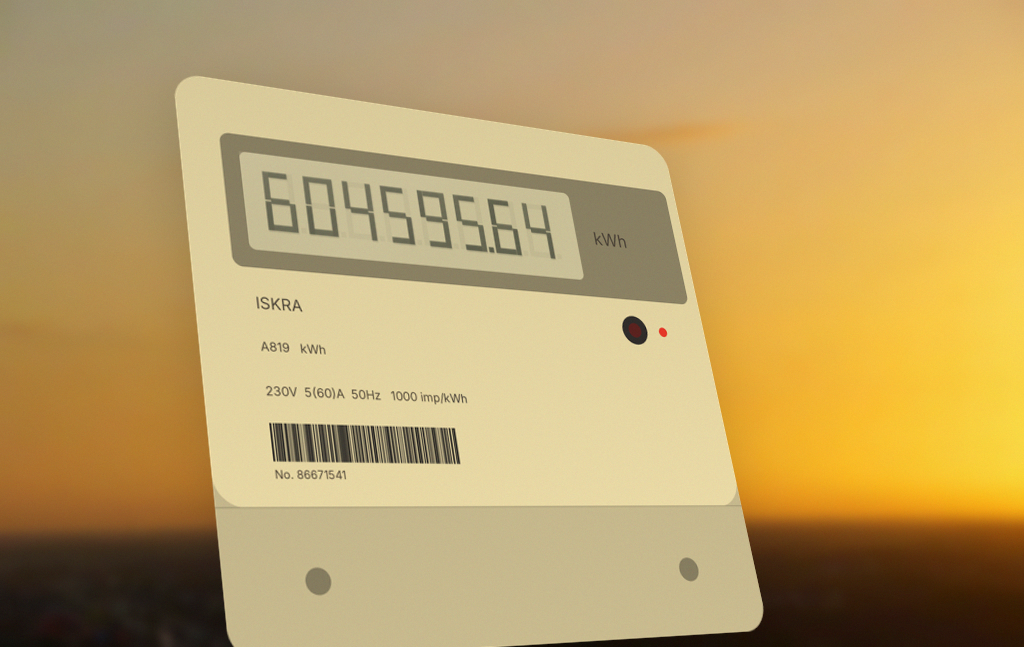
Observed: 604595.64; kWh
